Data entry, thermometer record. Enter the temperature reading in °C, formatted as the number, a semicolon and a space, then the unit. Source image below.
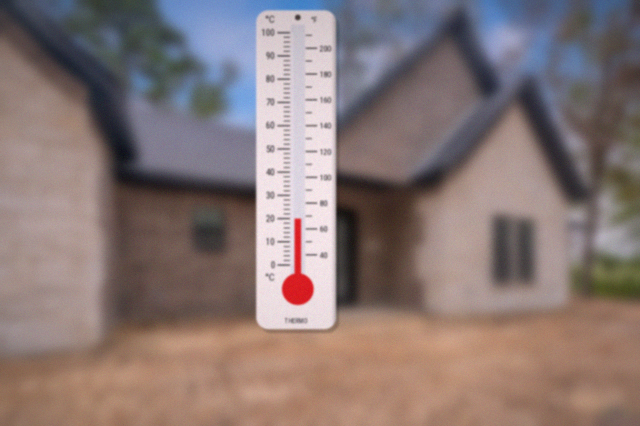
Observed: 20; °C
